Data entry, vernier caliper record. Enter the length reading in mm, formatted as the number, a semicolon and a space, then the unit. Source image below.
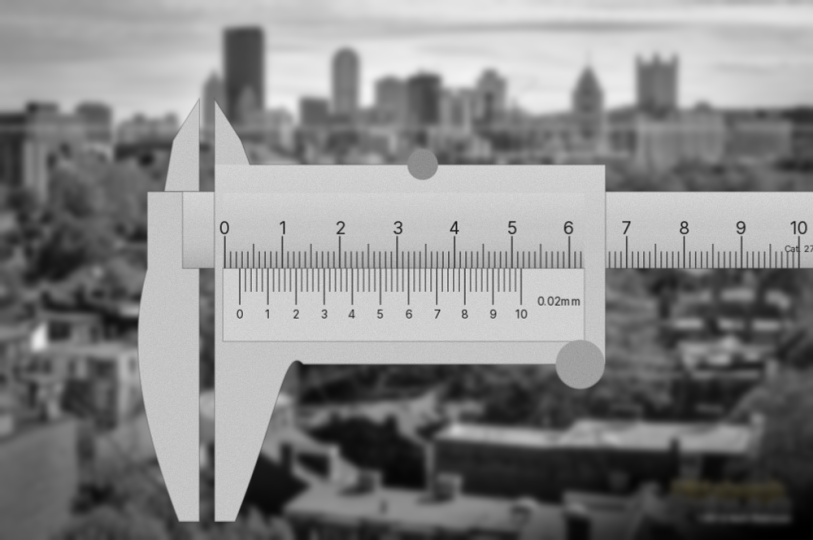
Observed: 2.6; mm
